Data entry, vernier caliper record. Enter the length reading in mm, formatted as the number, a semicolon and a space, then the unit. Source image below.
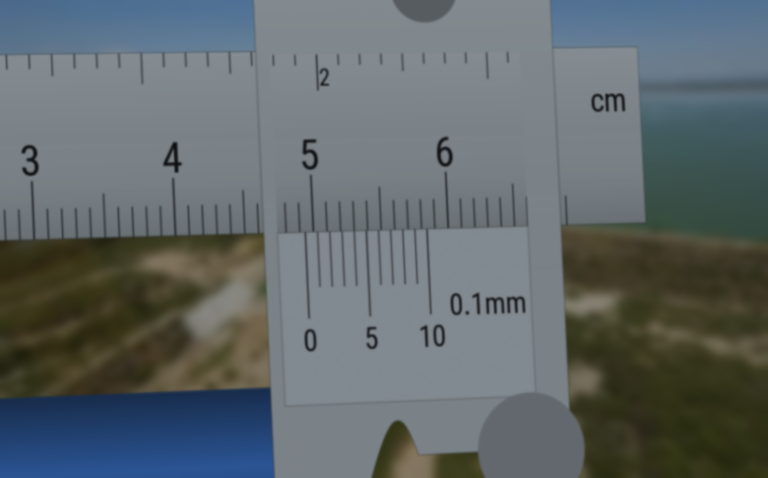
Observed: 49.4; mm
